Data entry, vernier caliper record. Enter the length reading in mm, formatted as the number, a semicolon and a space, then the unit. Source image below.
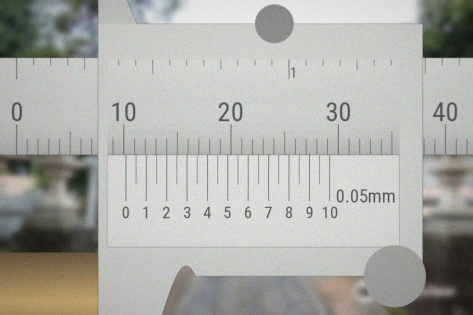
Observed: 10.2; mm
